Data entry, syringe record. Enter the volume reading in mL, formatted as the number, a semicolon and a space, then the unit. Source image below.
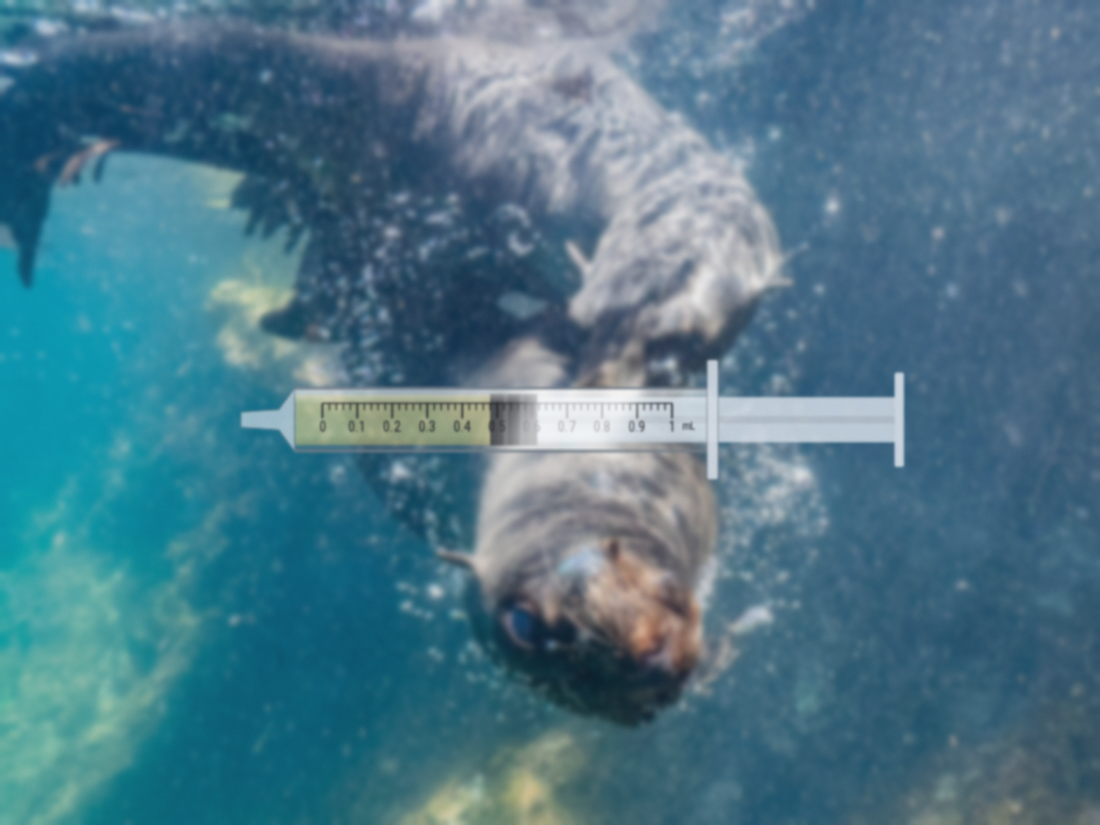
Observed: 0.48; mL
